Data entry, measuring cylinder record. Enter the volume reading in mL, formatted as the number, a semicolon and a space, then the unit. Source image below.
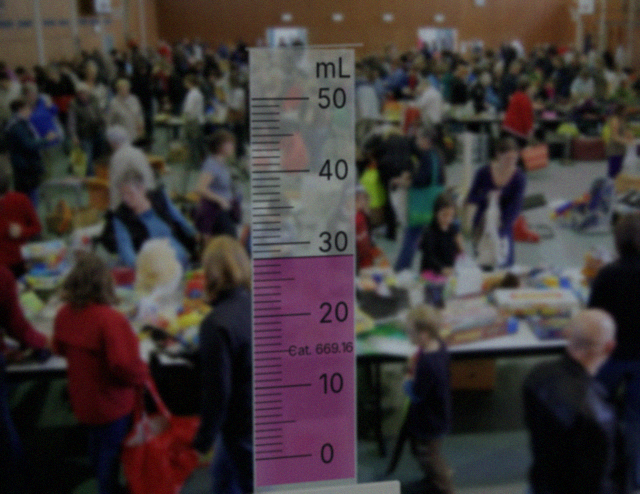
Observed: 28; mL
